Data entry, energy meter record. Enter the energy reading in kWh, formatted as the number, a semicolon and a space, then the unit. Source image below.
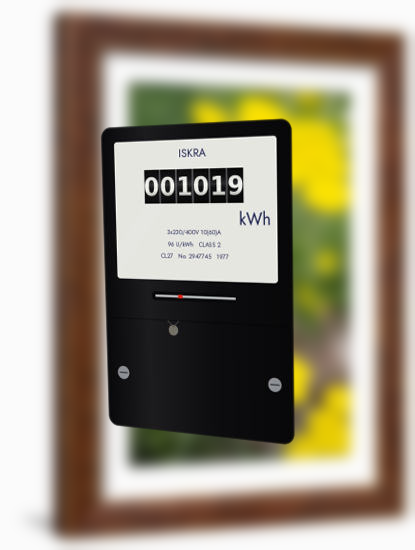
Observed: 1019; kWh
